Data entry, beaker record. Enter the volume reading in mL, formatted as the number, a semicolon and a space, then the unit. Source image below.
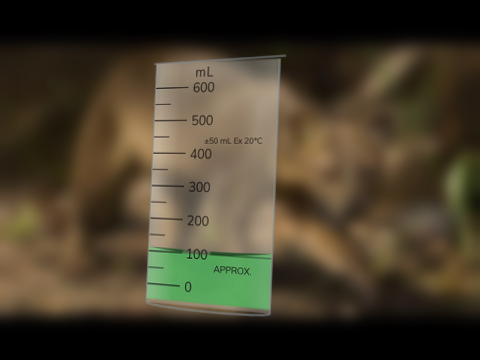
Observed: 100; mL
